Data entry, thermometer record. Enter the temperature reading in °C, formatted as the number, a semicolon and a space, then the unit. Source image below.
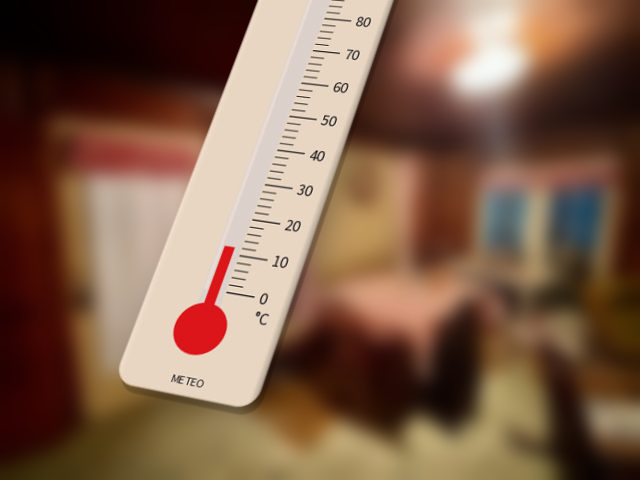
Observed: 12; °C
